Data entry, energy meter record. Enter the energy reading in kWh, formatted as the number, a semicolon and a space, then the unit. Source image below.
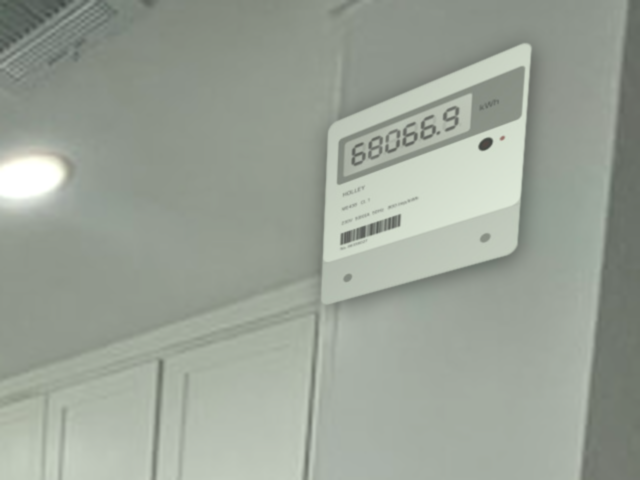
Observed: 68066.9; kWh
